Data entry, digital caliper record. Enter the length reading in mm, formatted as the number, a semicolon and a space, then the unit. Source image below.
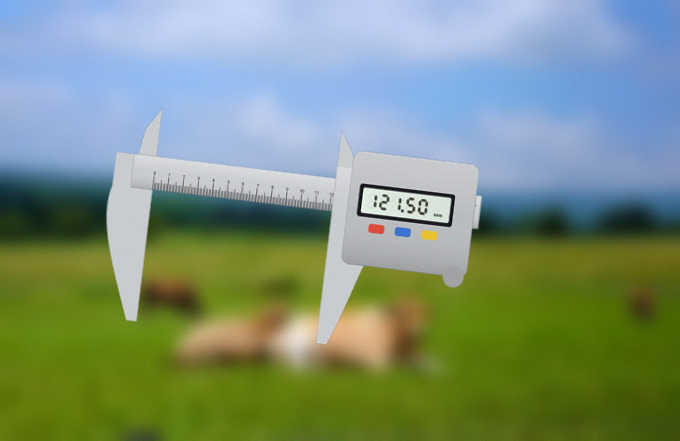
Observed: 121.50; mm
